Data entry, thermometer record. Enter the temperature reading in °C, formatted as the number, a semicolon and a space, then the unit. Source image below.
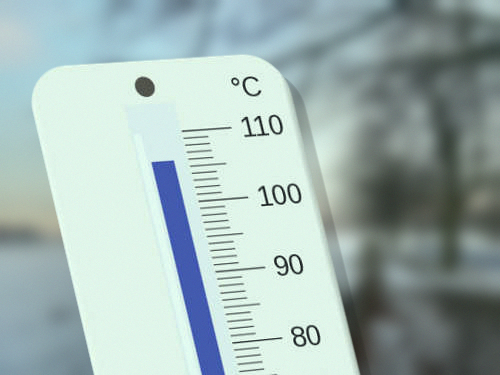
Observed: 106; °C
